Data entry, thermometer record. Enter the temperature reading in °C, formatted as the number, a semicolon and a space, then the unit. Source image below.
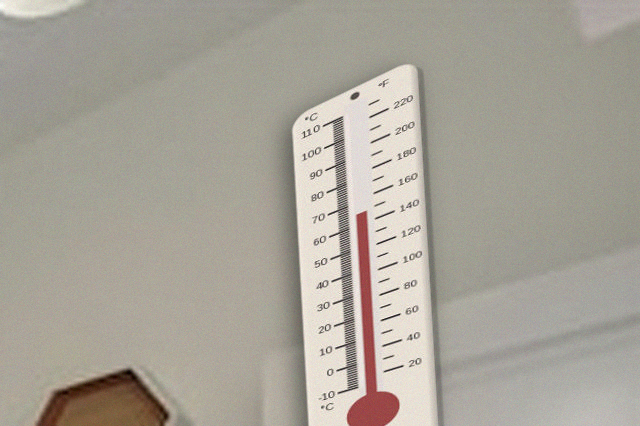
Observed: 65; °C
